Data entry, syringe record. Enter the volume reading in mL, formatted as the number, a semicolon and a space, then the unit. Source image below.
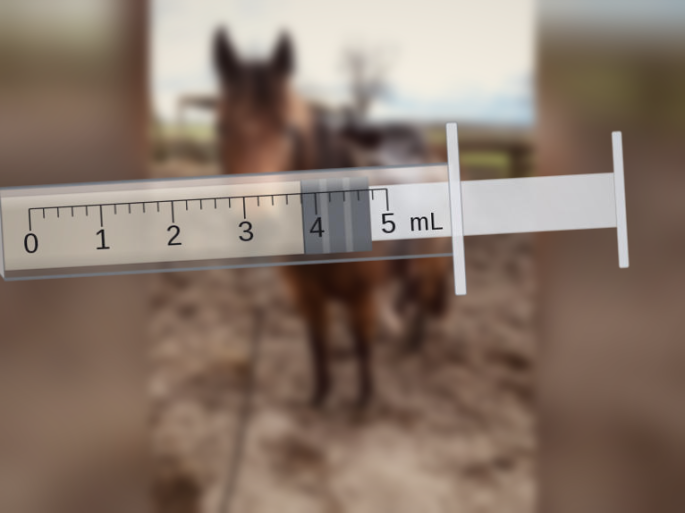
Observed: 3.8; mL
